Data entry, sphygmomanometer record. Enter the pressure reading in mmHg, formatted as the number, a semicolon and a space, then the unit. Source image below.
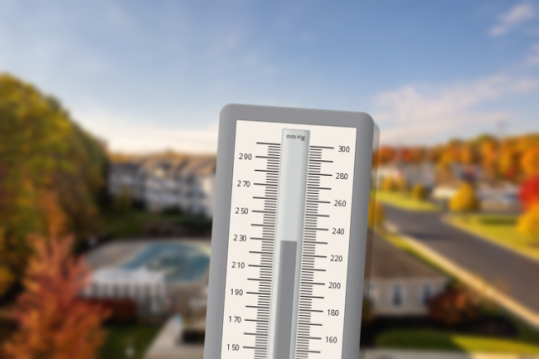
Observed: 230; mmHg
